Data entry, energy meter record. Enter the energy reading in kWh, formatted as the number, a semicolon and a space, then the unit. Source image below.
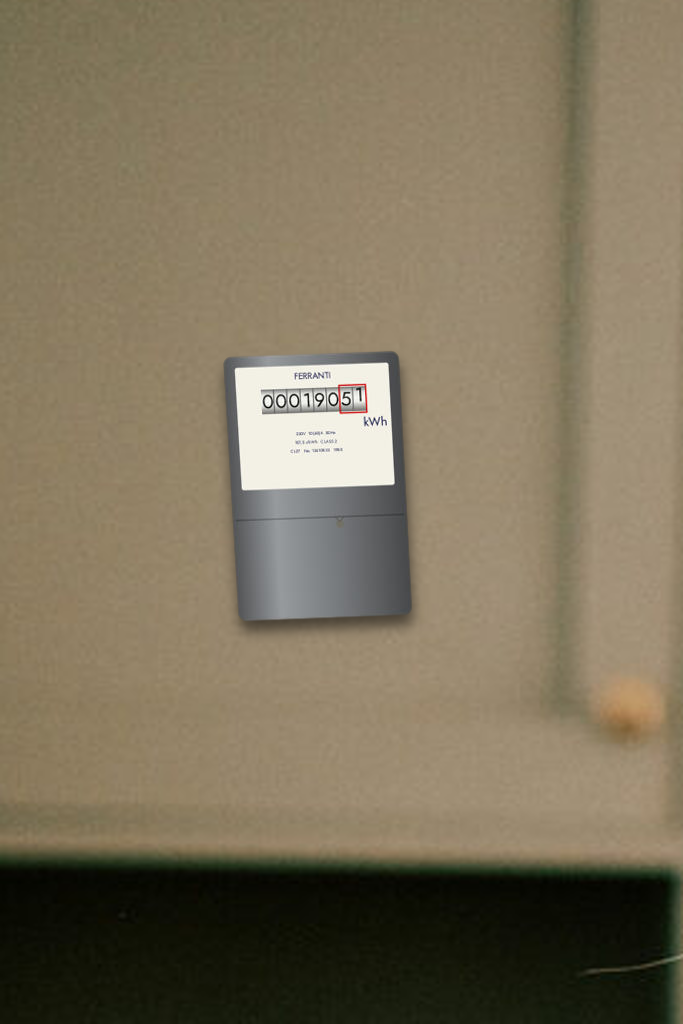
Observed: 190.51; kWh
